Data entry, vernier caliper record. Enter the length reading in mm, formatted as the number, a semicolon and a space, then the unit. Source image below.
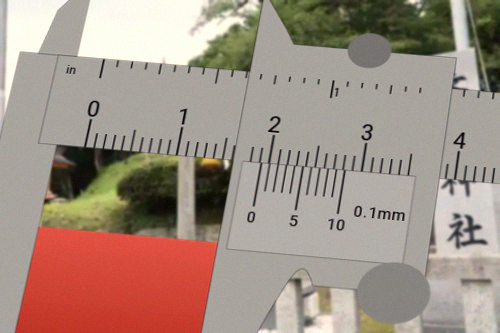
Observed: 19.2; mm
